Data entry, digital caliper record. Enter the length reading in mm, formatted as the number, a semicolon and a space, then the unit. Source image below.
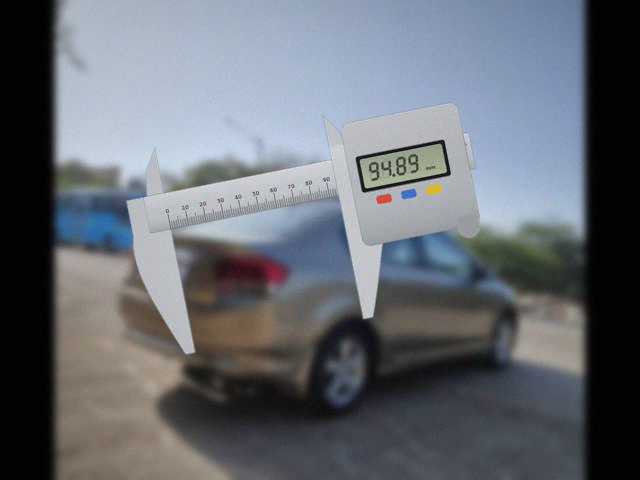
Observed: 94.89; mm
